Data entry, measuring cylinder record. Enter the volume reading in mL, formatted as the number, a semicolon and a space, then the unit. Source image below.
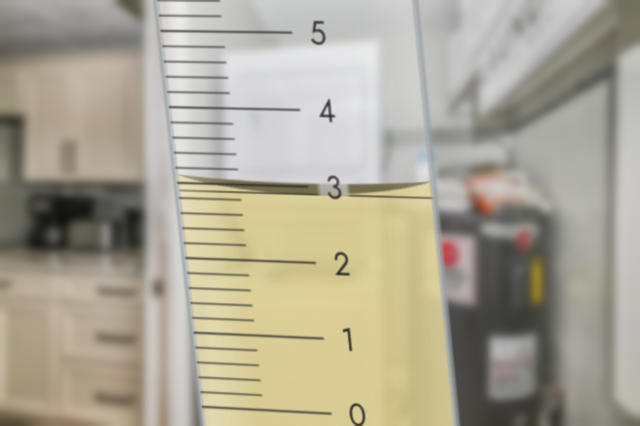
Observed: 2.9; mL
